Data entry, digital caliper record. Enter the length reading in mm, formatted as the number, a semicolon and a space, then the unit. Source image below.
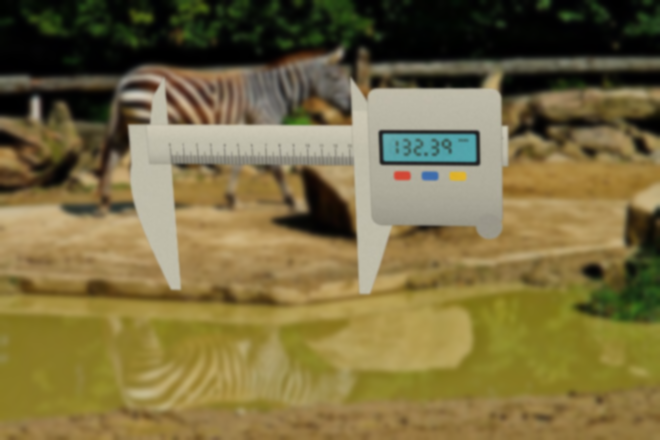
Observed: 132.39; mm
